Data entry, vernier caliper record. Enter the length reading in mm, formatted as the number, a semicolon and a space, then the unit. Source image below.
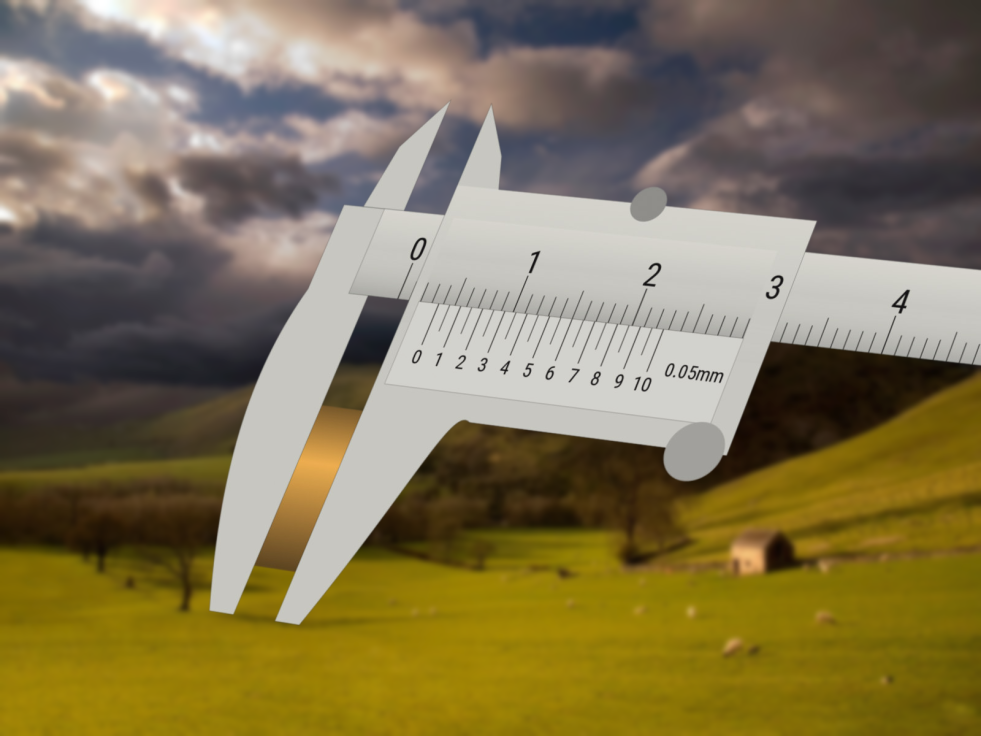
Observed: 3.6; mm
